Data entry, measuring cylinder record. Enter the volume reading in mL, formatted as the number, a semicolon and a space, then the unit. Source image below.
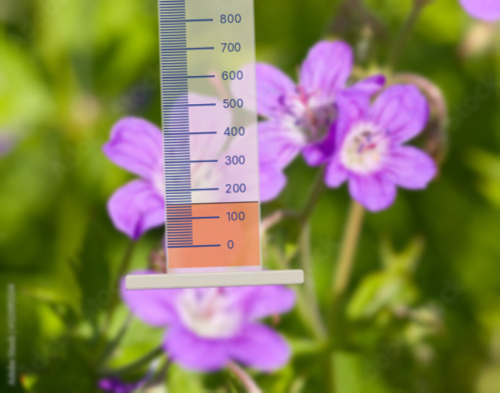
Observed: 150; mL
